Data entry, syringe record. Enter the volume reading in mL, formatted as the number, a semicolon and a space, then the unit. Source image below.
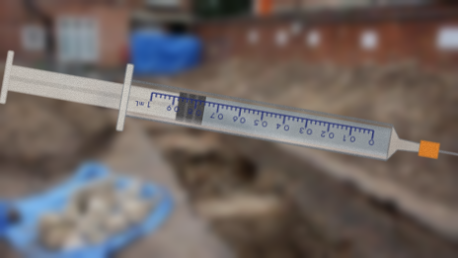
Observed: 0.76; mL
